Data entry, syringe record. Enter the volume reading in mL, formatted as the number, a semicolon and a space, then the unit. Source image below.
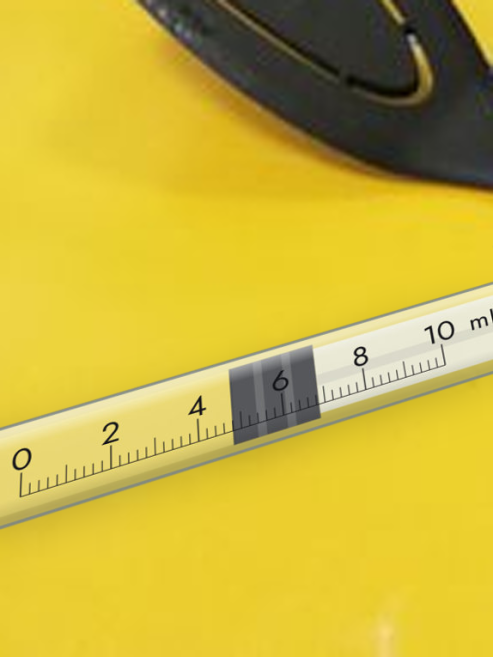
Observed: 4.8; mL
